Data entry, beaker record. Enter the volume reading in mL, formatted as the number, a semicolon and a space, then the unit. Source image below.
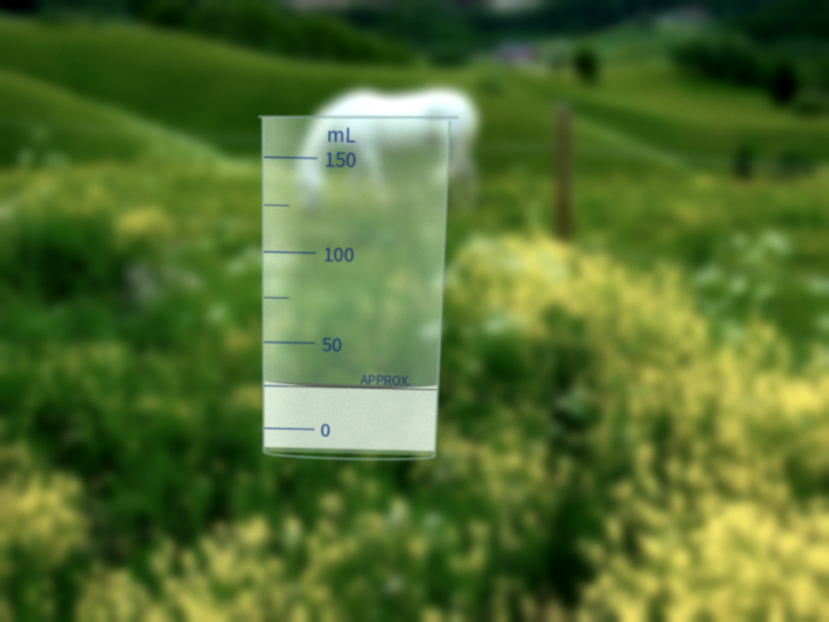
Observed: 25; mL
